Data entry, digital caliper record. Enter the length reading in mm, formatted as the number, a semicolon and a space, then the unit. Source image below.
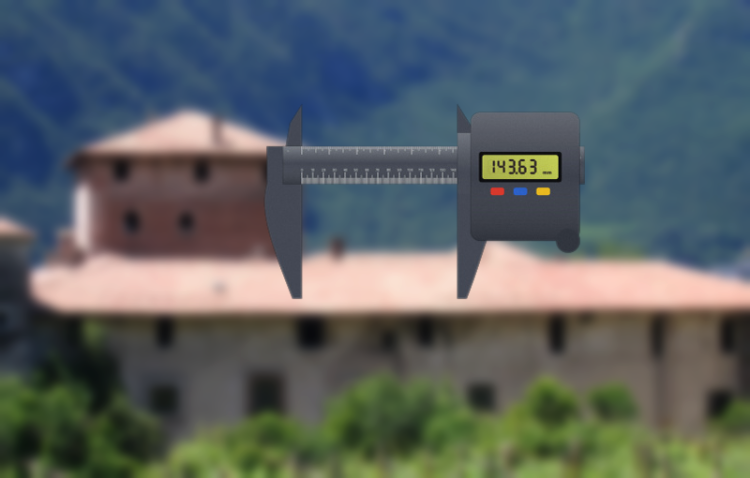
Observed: 143.63; mm
